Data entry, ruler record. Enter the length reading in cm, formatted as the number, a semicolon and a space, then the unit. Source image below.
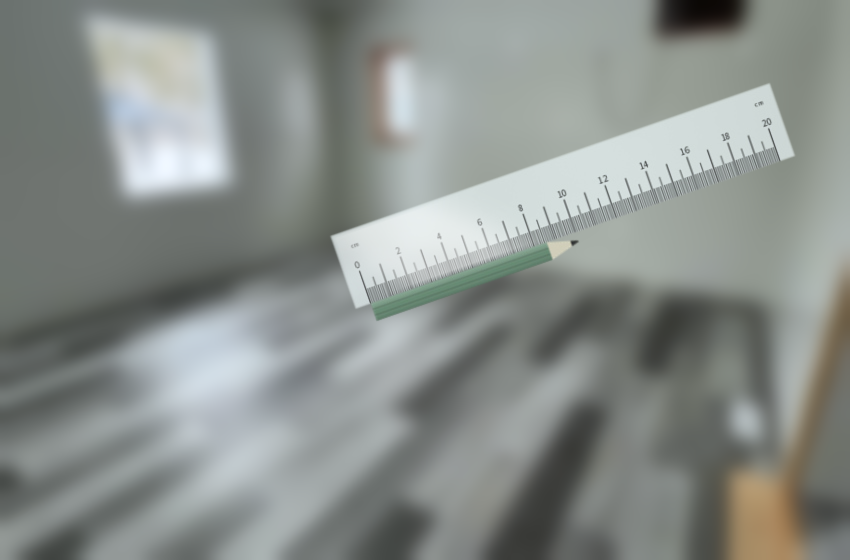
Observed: 10; cm
